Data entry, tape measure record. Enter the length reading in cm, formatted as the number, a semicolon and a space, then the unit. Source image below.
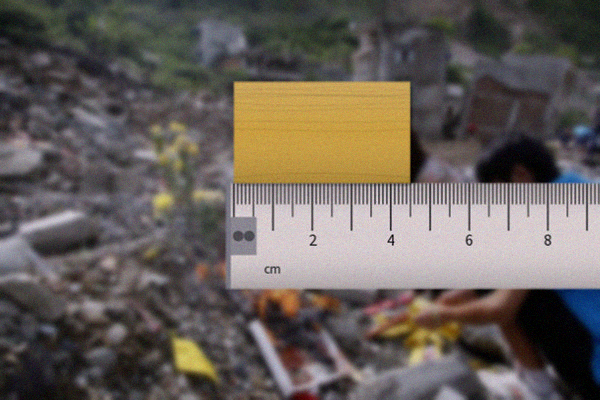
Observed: 4.5; cm
